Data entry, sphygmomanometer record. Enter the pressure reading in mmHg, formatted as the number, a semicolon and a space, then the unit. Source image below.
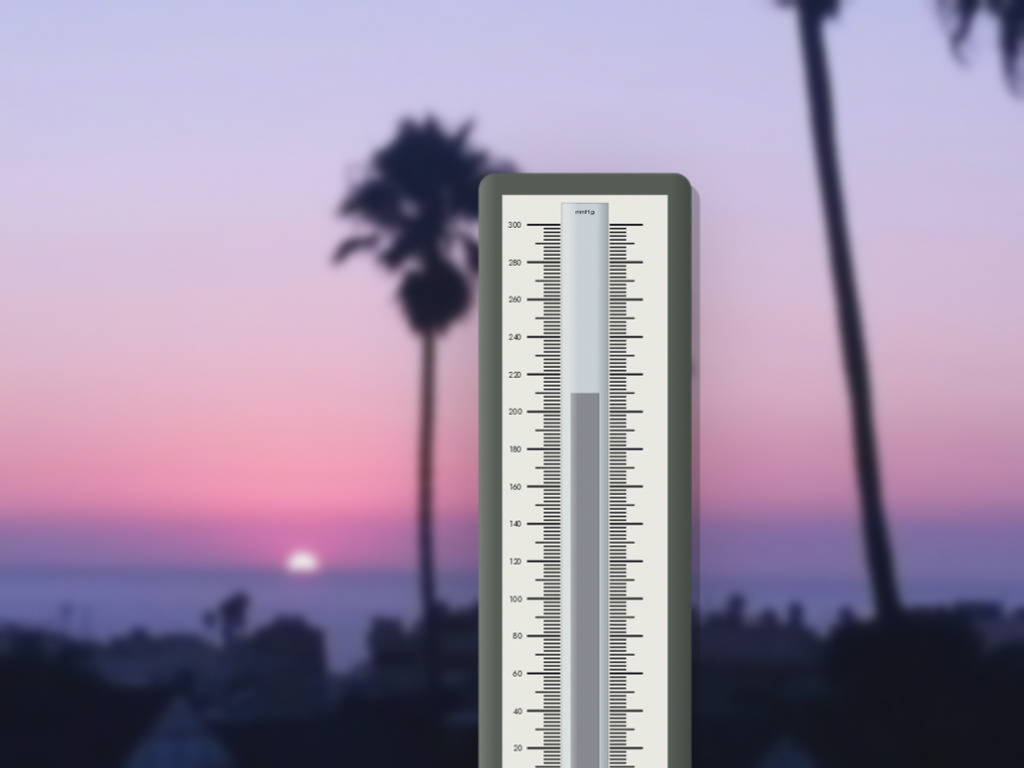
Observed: 210; mmHg
